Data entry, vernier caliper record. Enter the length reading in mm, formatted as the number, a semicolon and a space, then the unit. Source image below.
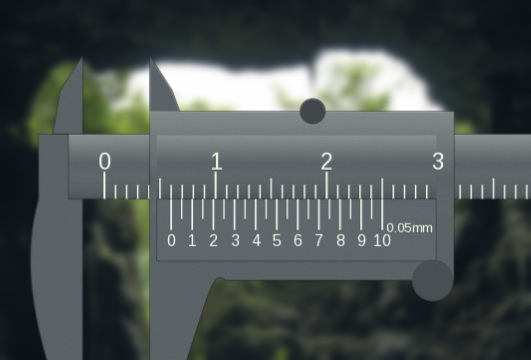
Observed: 6.0; mm
